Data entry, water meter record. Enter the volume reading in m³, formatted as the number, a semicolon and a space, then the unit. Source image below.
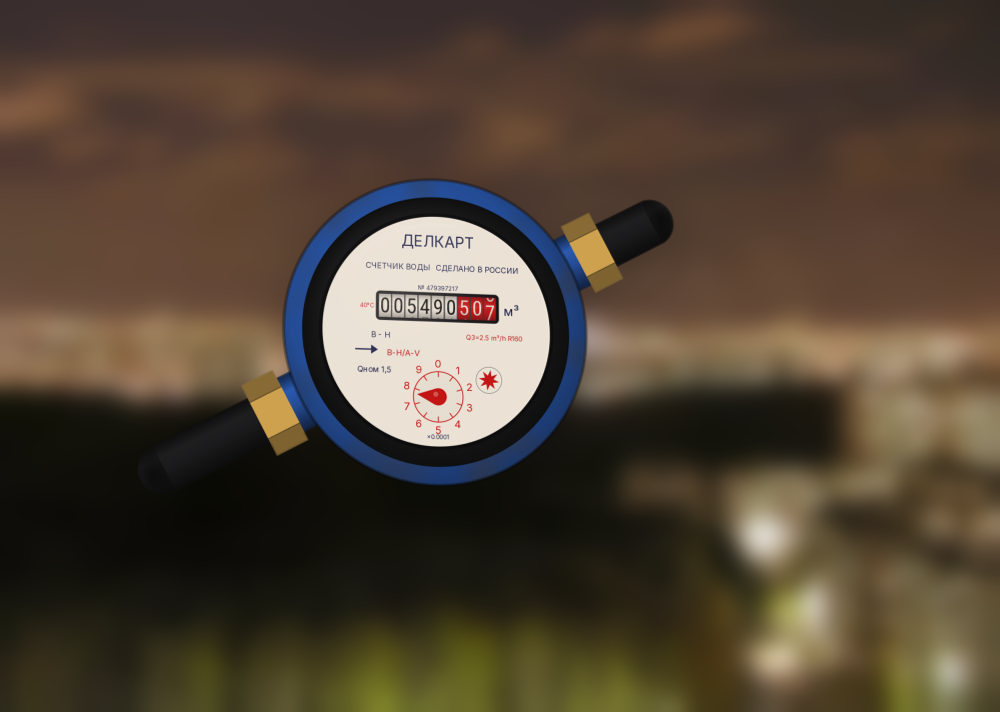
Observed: 5490.5067; m³
